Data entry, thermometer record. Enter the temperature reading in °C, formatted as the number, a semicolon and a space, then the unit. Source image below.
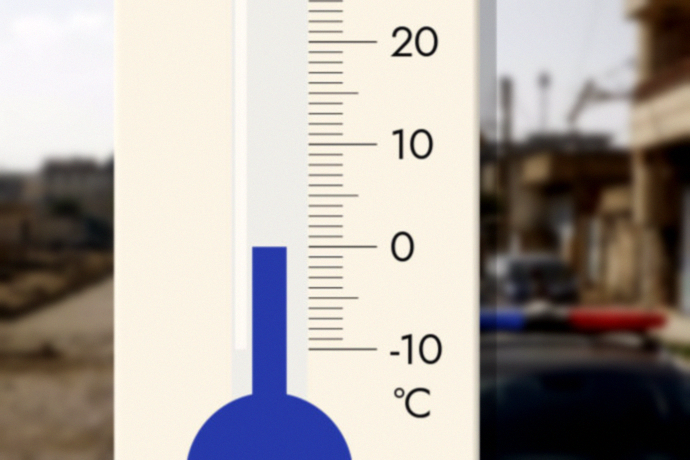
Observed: 0; °C
